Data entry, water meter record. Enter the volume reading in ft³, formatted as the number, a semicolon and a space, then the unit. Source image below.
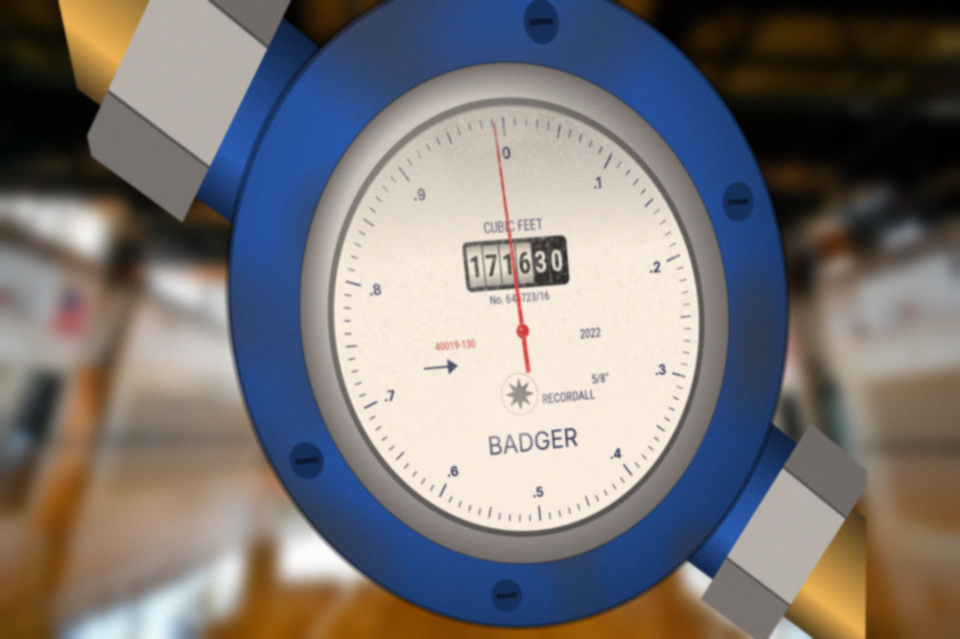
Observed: 171629.99; ft³
